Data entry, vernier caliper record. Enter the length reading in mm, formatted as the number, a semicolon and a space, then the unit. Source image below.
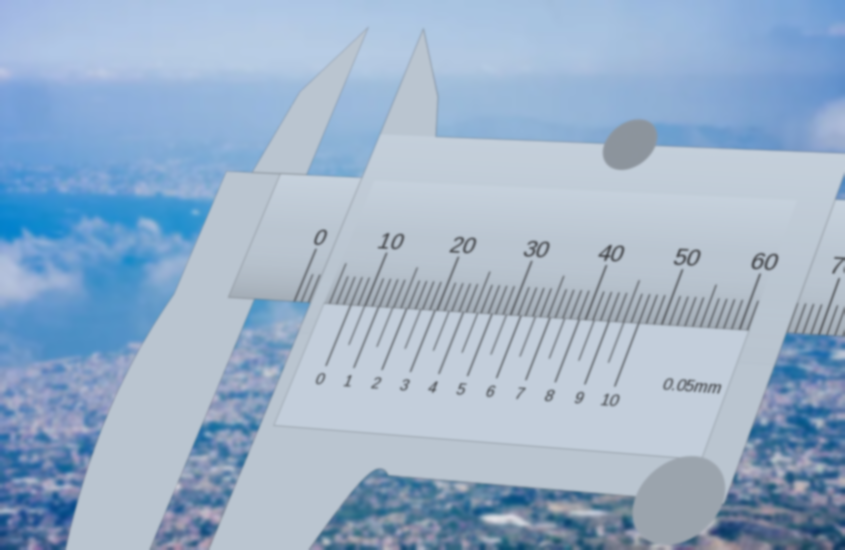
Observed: 8.0; mm
